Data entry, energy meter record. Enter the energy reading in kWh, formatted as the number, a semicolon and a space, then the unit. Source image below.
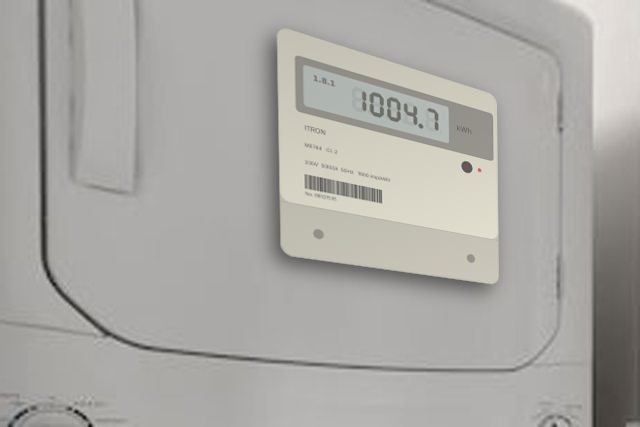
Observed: 1004.7; kWh
